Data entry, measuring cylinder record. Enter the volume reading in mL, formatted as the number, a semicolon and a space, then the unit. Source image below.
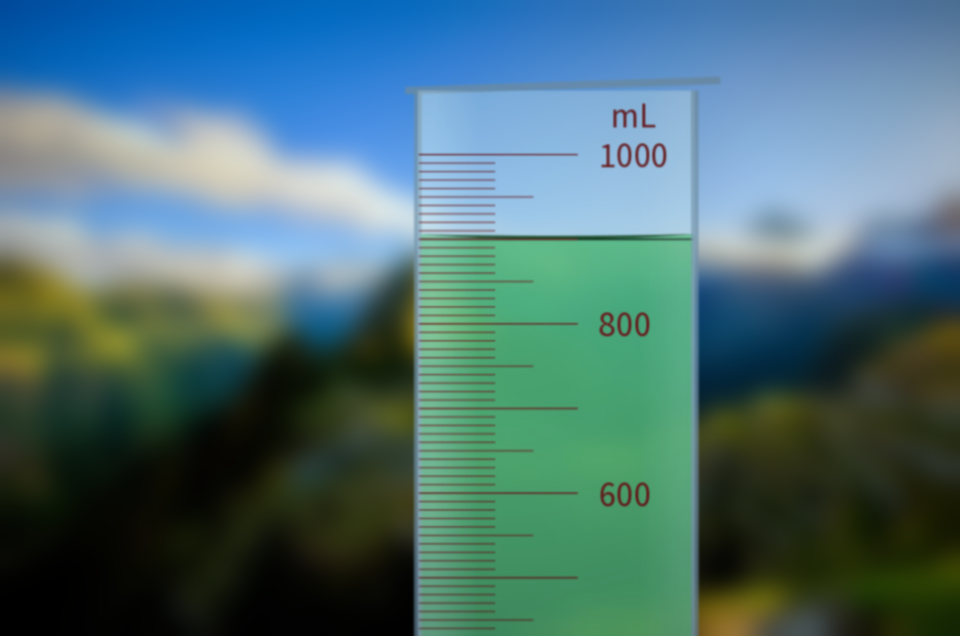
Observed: 900; mL
